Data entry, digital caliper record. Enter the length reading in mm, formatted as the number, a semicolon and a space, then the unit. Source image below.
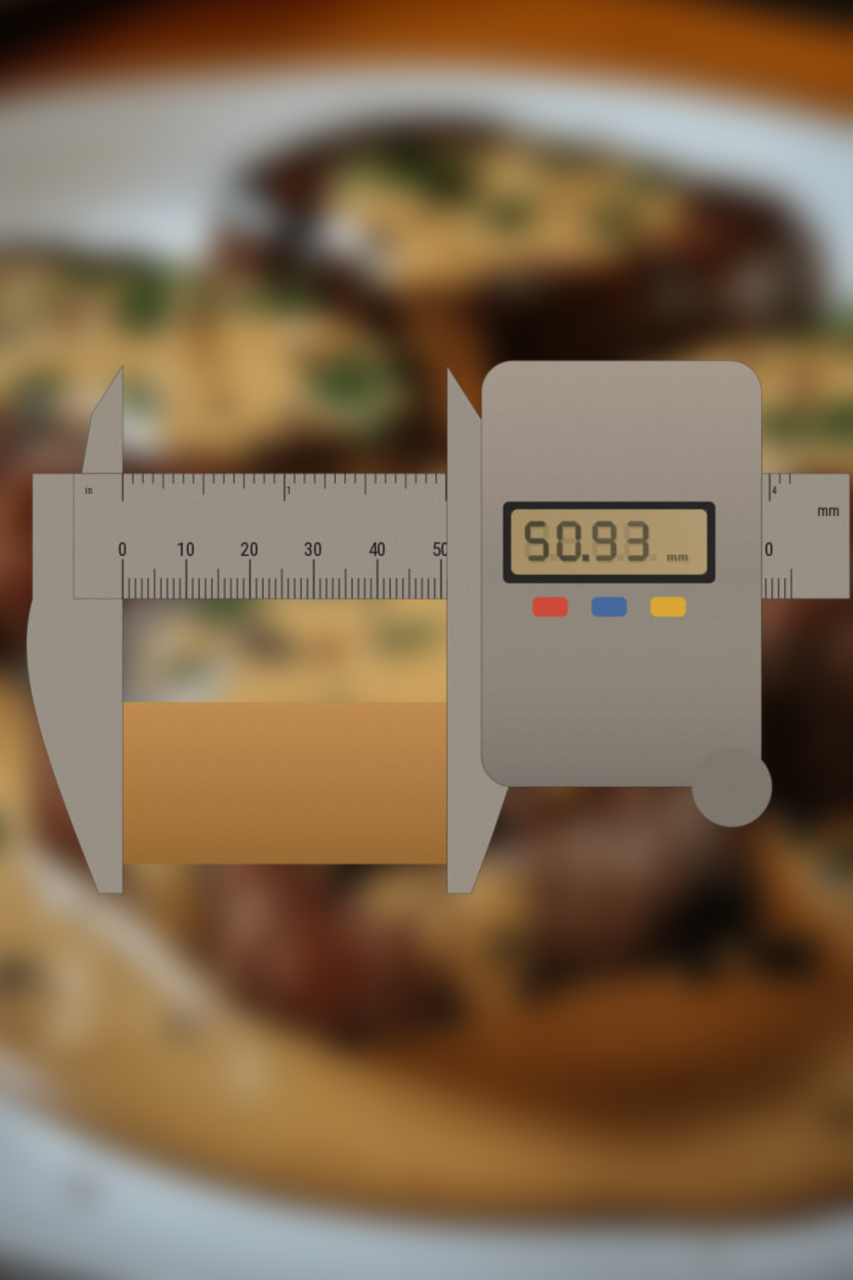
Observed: 50.93; mm
